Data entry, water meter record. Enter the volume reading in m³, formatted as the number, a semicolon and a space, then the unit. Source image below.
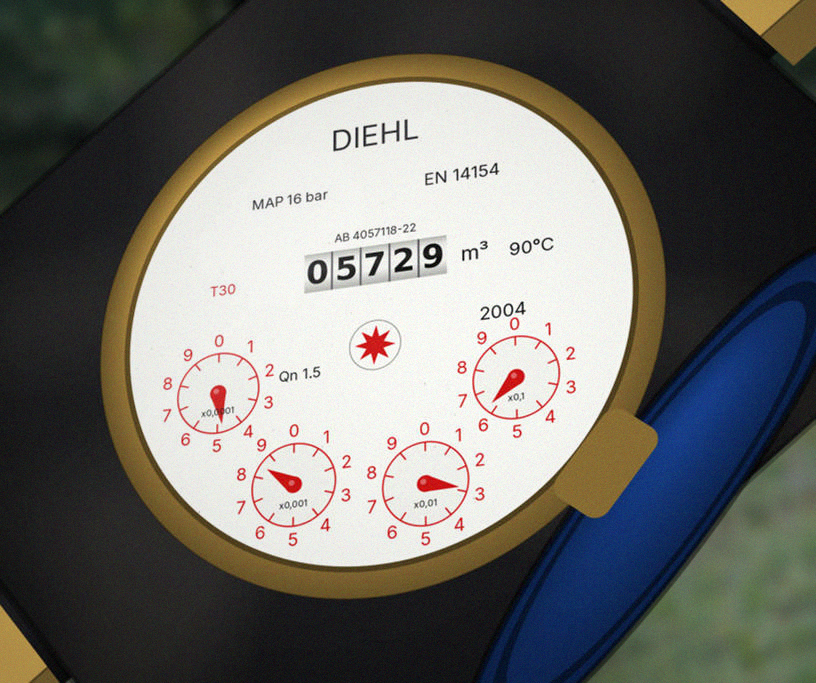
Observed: 5729.6284; m³
